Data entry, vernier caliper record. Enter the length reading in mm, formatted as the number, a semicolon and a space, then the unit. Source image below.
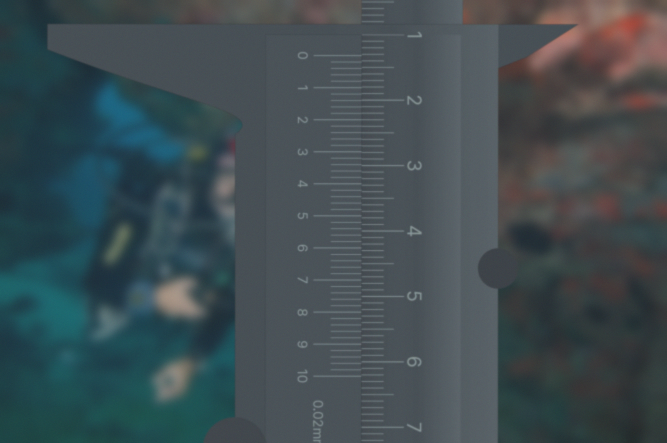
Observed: 13.2; mm
